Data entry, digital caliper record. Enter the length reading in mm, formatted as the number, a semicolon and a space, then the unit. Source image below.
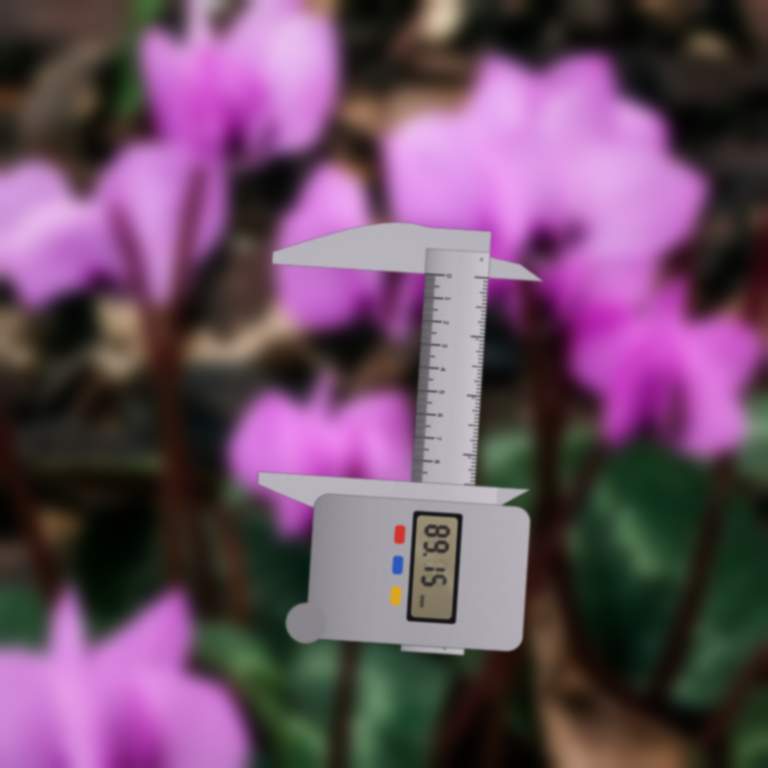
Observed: 89.15; mm
